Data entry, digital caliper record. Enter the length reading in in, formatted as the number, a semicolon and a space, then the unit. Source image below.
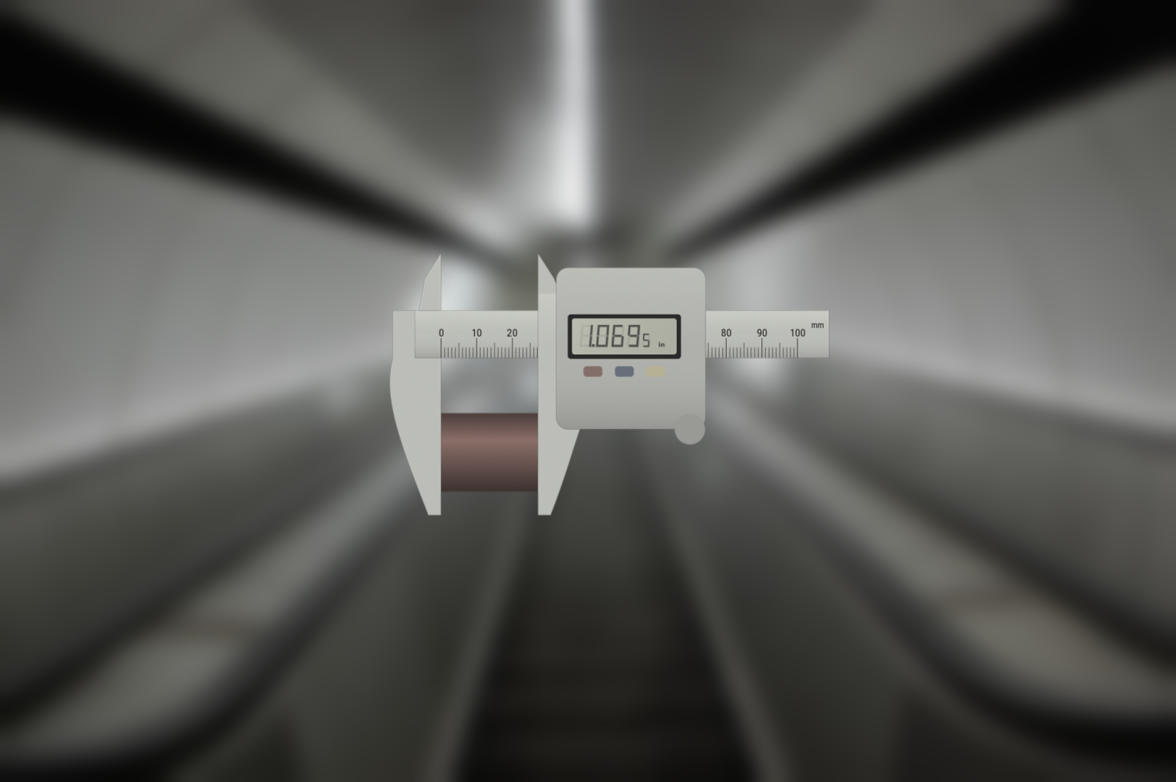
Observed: 1.0695; in
